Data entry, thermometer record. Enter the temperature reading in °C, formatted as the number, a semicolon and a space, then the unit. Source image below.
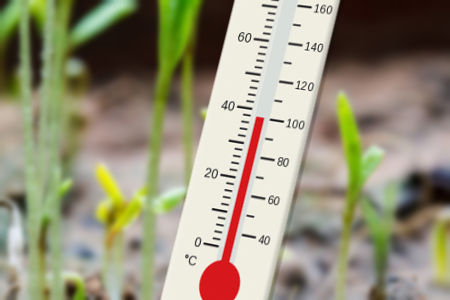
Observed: 38; °C
